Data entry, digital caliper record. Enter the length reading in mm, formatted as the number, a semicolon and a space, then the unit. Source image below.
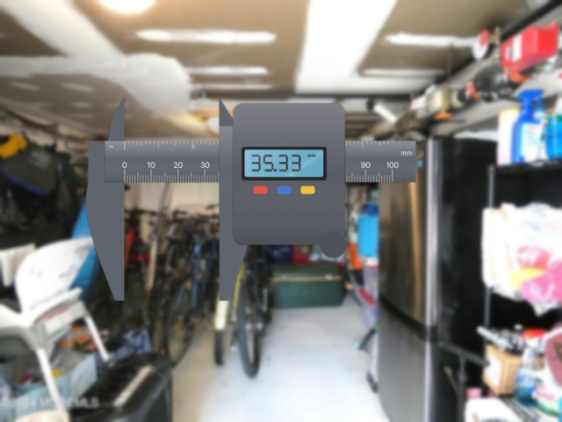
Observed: 35.33; mm
